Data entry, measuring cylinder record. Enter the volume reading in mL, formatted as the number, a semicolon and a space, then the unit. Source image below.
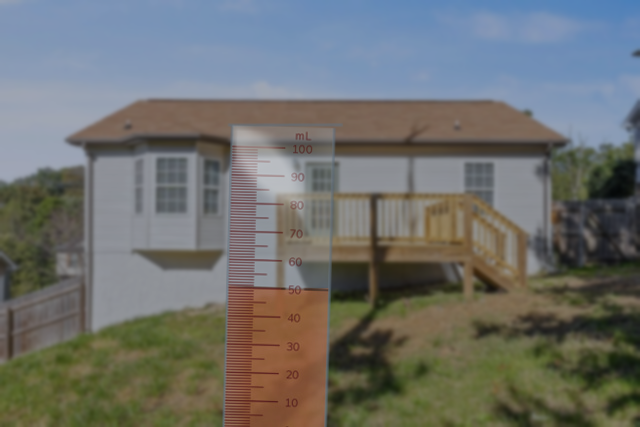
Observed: 50; mL
